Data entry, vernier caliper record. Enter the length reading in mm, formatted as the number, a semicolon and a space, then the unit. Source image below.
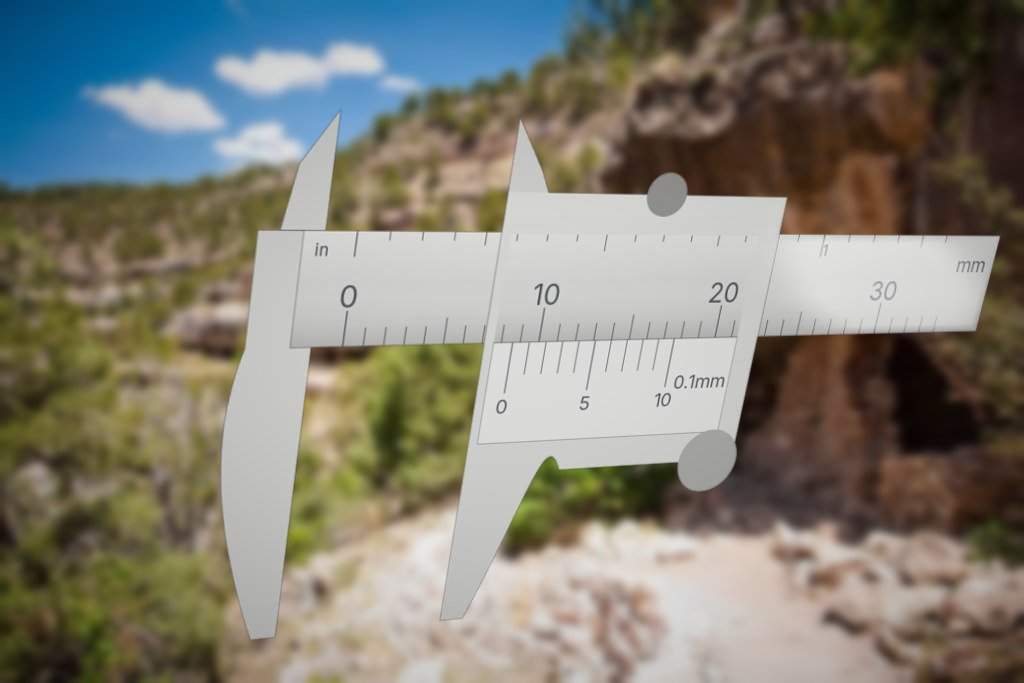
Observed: 8.6; mm
